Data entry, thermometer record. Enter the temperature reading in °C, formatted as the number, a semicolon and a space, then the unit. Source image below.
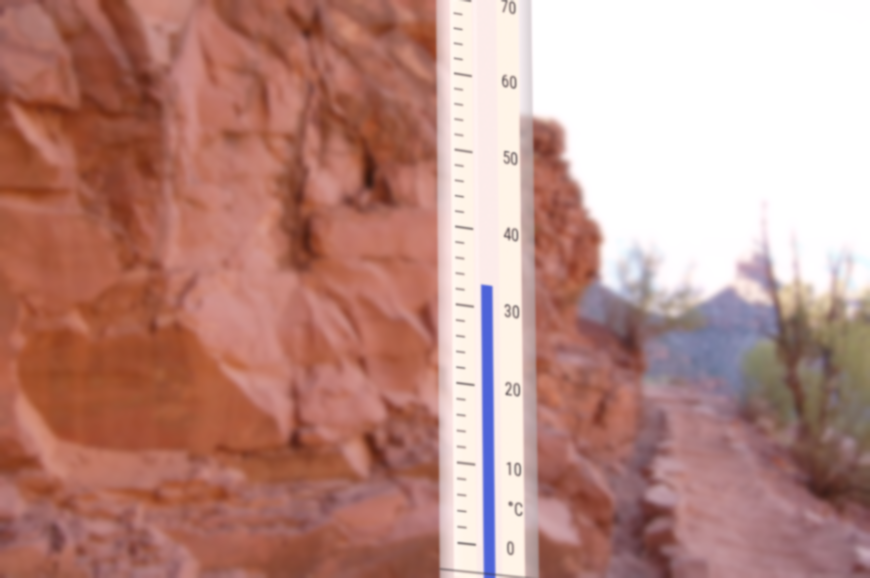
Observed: 33; °C
